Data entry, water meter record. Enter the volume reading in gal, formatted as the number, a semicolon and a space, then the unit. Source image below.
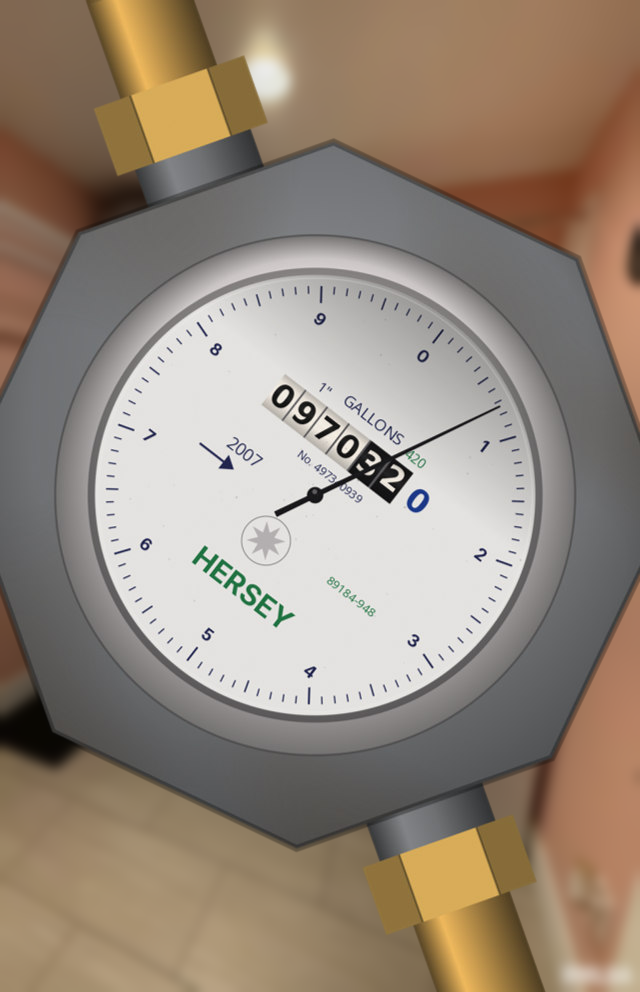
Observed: 970320.7; gal
